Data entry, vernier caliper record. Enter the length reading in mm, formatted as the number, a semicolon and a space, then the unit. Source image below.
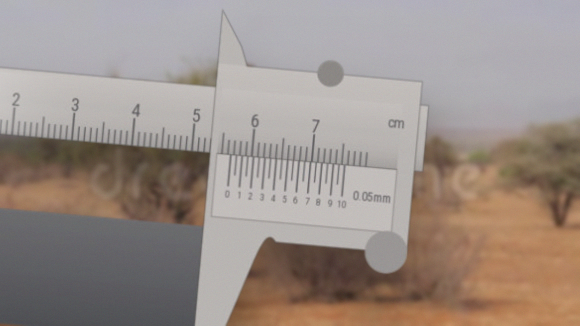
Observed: 56.5; mm
